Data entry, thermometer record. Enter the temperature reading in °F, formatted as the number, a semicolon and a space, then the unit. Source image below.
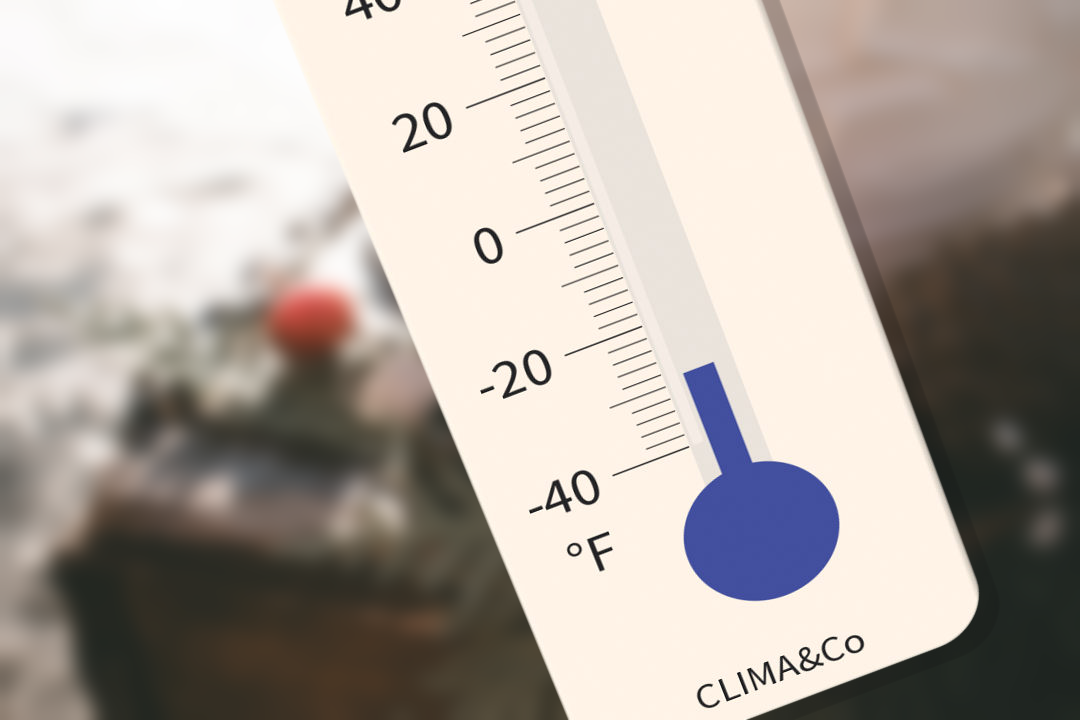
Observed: -29; °F
